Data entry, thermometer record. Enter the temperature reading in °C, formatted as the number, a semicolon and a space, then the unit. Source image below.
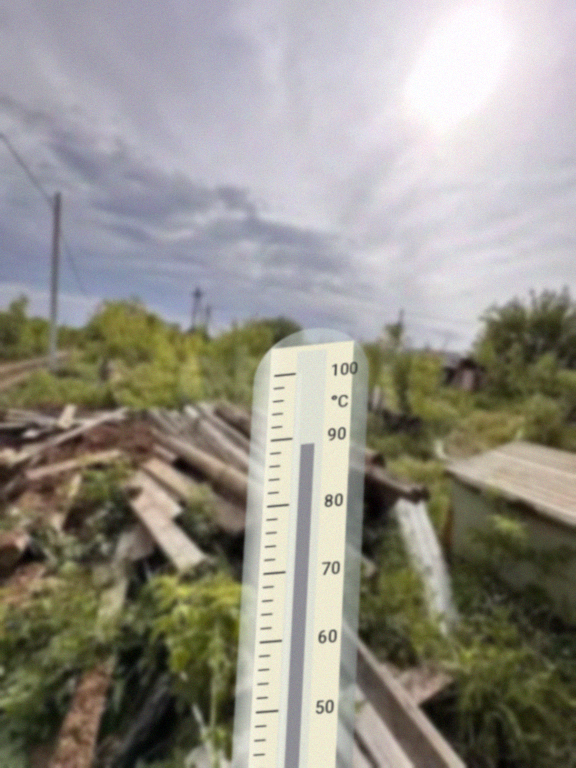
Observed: 89; °C
